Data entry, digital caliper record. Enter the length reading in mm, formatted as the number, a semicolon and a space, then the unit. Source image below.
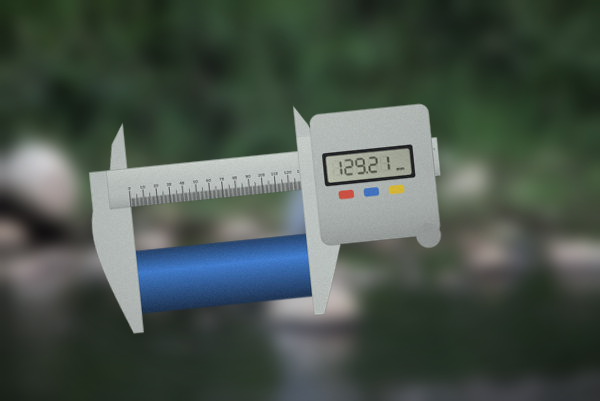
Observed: 129.21; mm
